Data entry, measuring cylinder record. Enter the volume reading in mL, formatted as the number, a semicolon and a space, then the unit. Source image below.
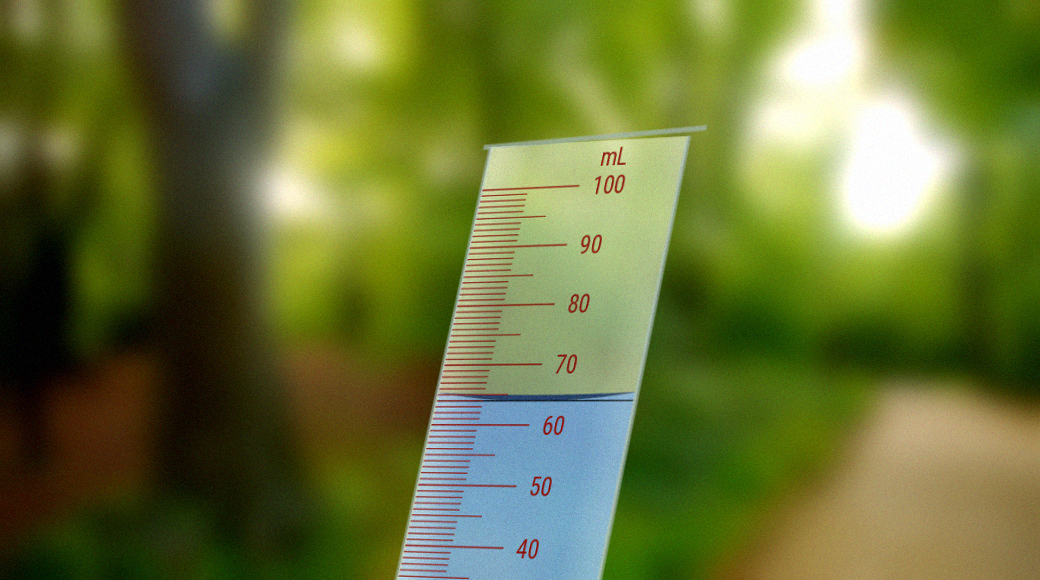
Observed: 64; mL
